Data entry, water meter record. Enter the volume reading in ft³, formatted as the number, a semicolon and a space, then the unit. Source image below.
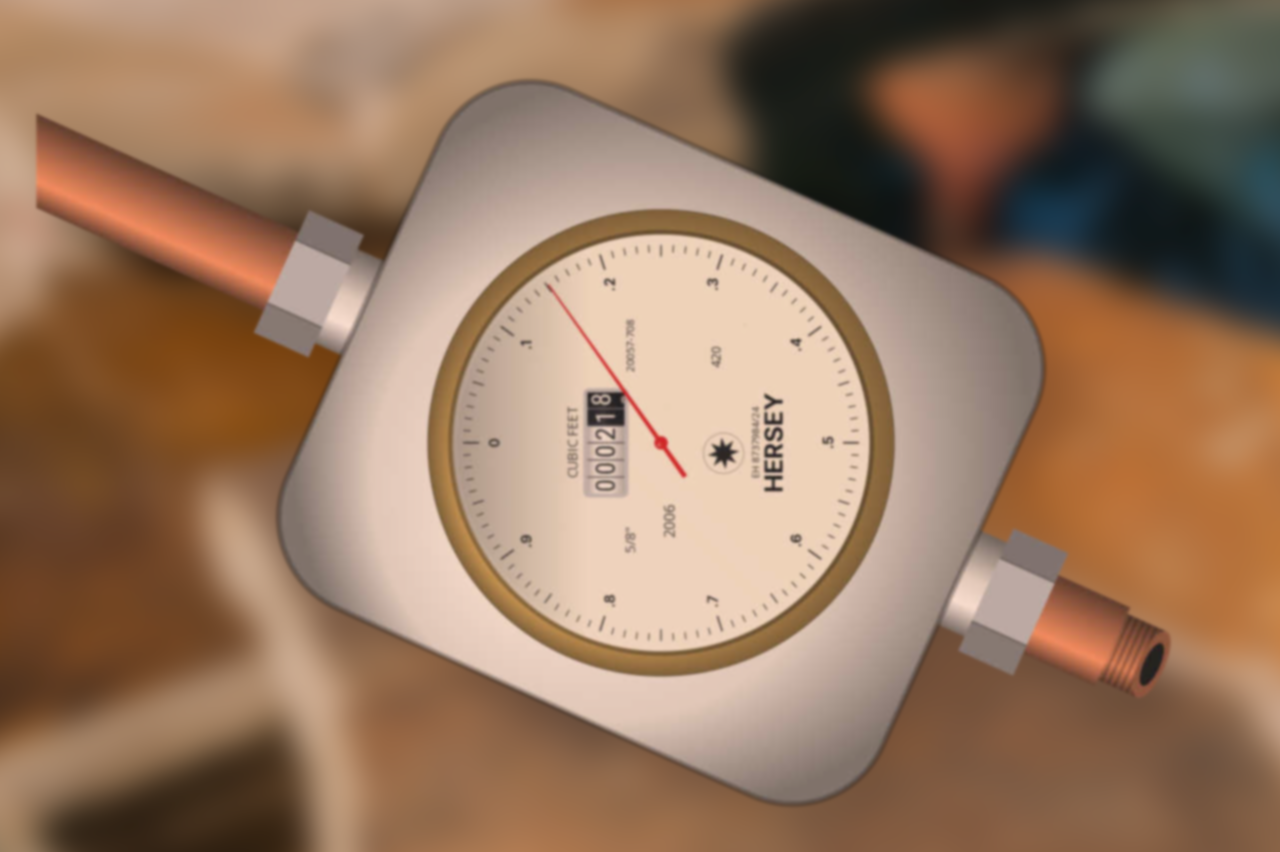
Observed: 218.15; ft³
